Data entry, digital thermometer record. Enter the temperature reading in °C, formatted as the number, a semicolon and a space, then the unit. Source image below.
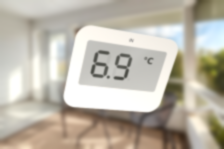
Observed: 6.9; °C
